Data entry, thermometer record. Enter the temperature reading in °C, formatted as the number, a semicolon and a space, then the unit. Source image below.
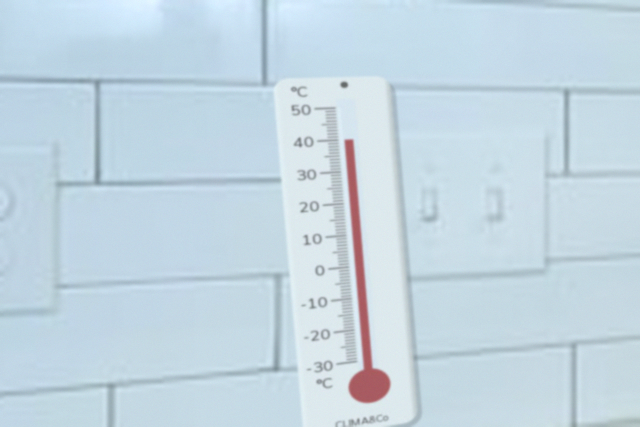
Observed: 40; °C
